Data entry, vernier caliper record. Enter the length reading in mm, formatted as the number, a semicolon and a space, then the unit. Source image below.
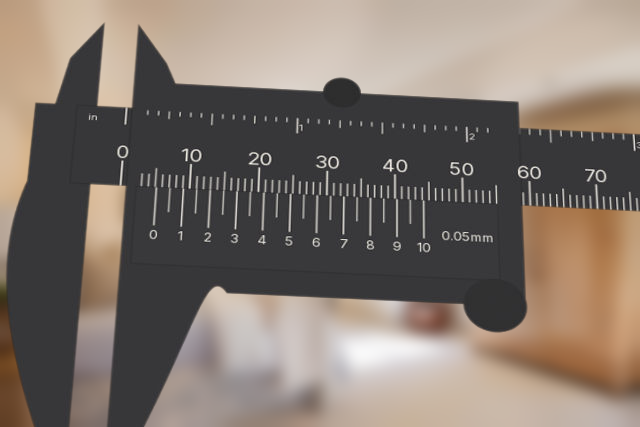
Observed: 5.2; mm
